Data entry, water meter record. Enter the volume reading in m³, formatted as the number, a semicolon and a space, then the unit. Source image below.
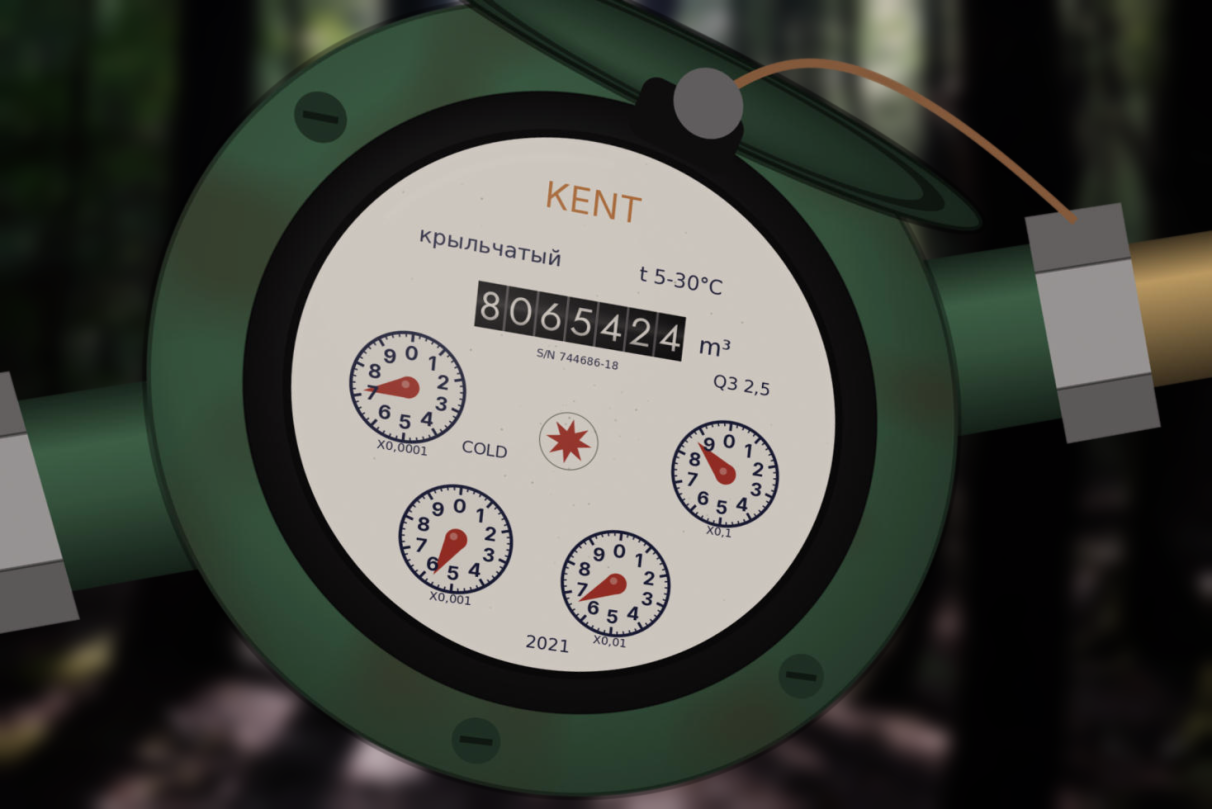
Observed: 8065424.8657; m³
